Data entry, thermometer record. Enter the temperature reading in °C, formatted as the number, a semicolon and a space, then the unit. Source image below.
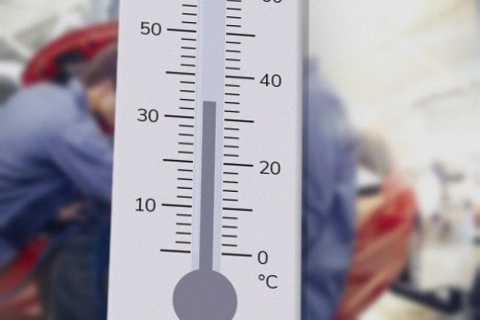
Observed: 34; °C
